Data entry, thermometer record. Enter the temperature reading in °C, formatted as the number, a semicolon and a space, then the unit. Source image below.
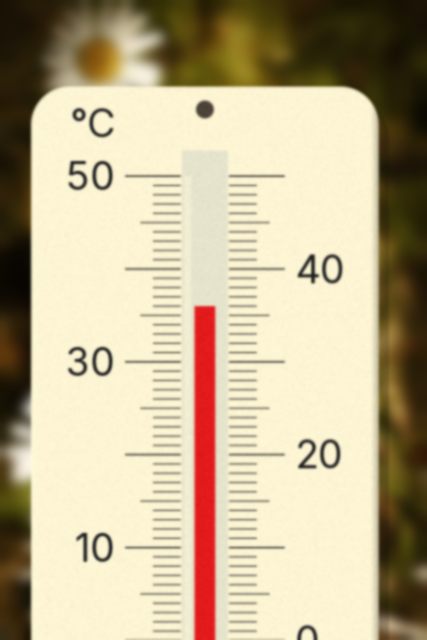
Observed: 36; °C
